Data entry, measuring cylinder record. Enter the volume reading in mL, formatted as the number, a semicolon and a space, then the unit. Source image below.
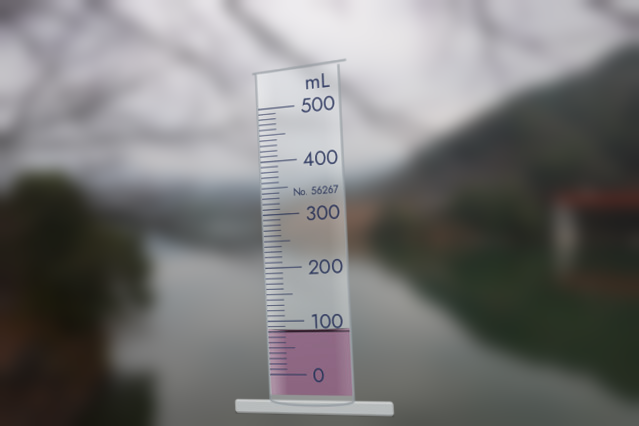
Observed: 80; mL
